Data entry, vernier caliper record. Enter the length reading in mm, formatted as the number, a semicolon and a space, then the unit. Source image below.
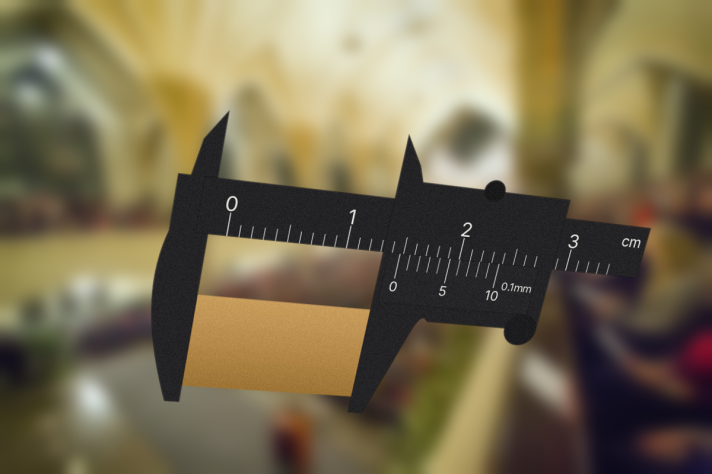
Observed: 14.7; mm
